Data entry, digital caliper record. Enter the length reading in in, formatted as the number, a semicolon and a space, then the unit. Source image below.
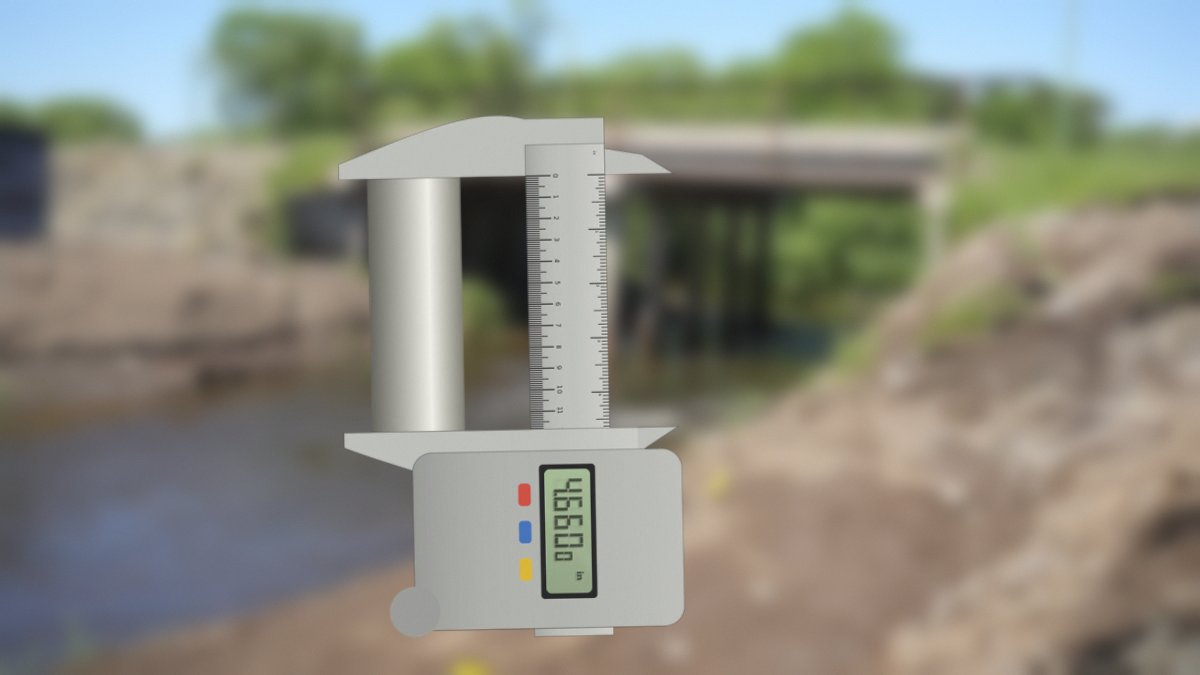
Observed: 4.6600; in
